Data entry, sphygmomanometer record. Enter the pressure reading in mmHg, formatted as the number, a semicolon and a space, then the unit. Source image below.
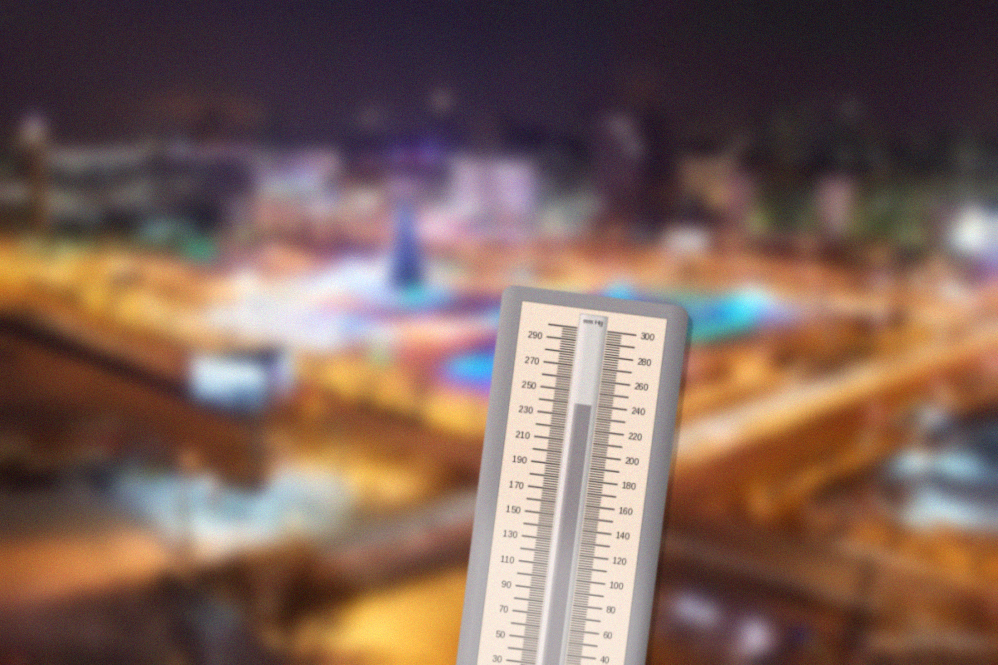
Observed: 240; mmHg
